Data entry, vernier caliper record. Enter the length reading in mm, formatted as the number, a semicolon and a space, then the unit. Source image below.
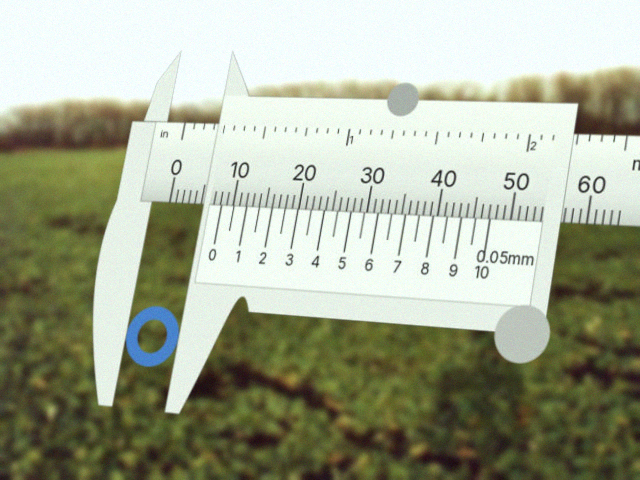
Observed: 8.2; mm
